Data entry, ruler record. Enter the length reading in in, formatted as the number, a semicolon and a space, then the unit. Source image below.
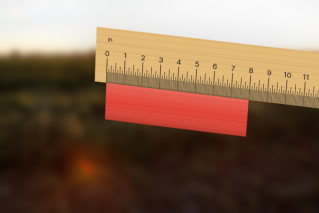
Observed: 8; in
